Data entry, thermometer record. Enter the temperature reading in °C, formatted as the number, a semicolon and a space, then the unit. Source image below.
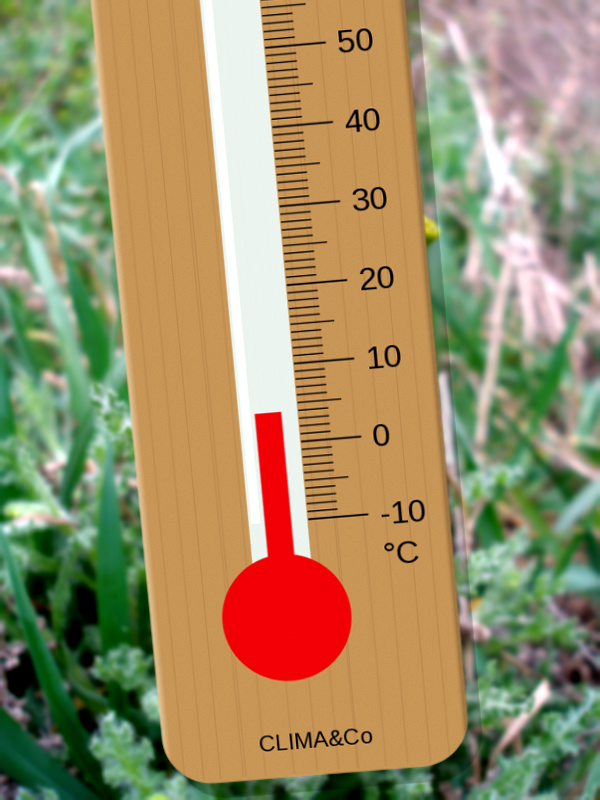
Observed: 4; °C
